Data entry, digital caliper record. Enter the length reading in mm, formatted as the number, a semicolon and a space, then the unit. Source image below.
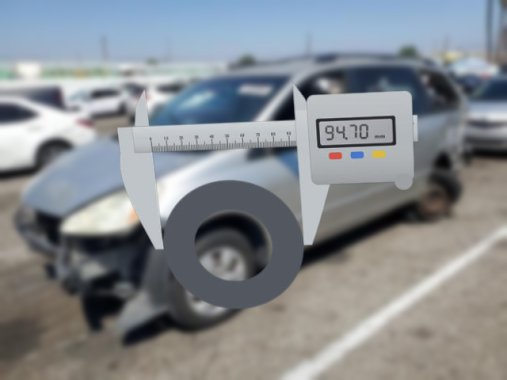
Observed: 94.70; mm
